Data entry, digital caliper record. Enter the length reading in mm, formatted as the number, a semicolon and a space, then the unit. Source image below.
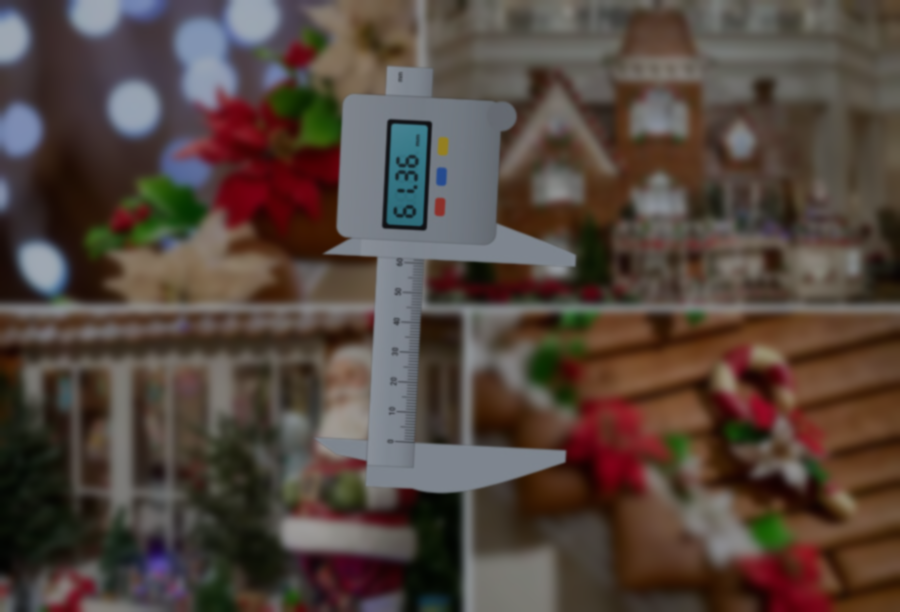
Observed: 61.36; mm
